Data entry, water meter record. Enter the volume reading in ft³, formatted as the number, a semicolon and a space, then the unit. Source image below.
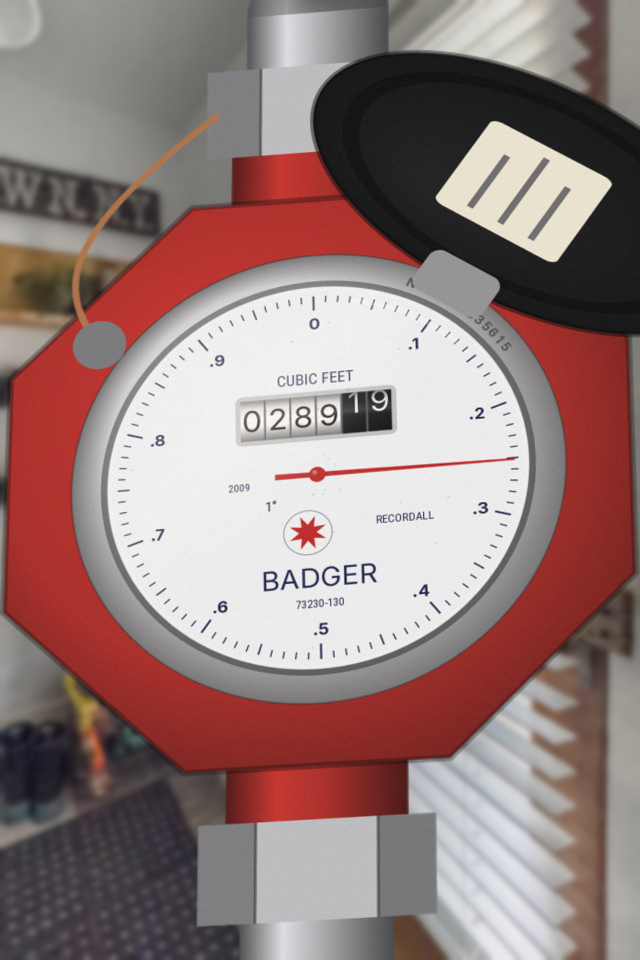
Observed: 28919.25; ft³
